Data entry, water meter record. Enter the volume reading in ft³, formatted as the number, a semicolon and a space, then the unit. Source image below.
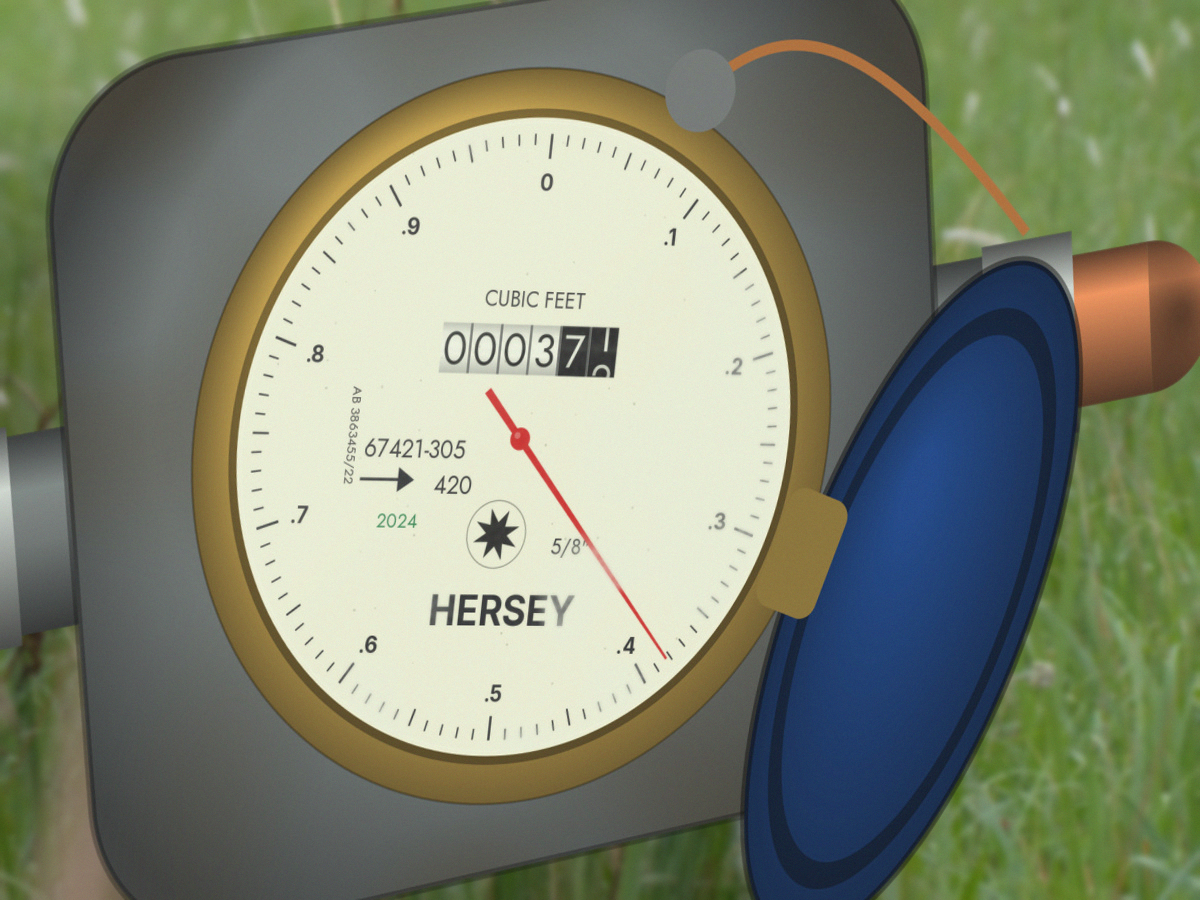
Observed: 371.38; ft³
